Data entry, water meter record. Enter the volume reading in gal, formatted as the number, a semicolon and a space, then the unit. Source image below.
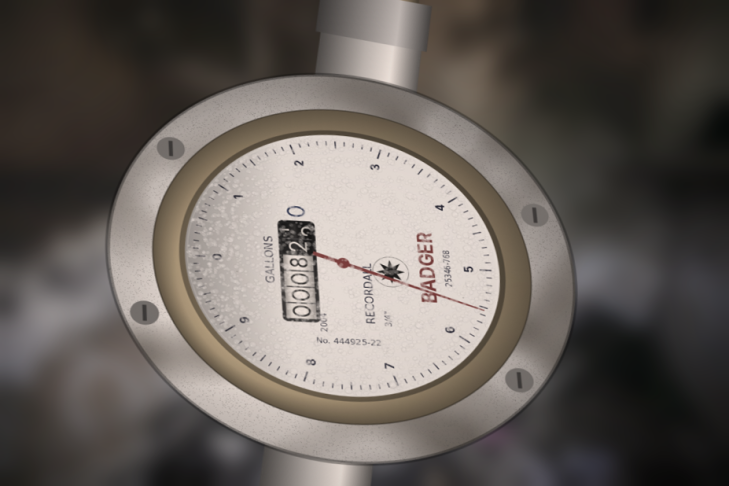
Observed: 8215.5; gal
